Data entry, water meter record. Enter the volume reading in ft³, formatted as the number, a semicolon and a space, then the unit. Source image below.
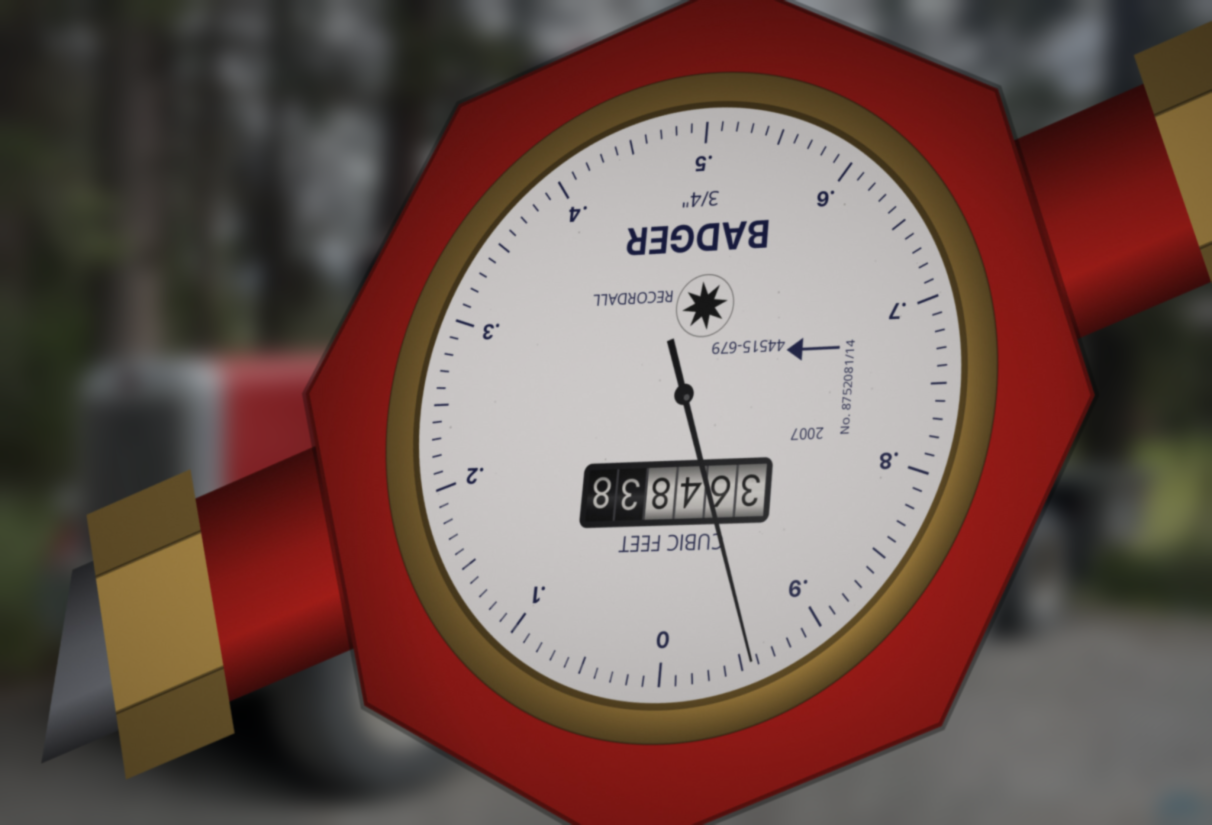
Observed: 364837.94; ft³
